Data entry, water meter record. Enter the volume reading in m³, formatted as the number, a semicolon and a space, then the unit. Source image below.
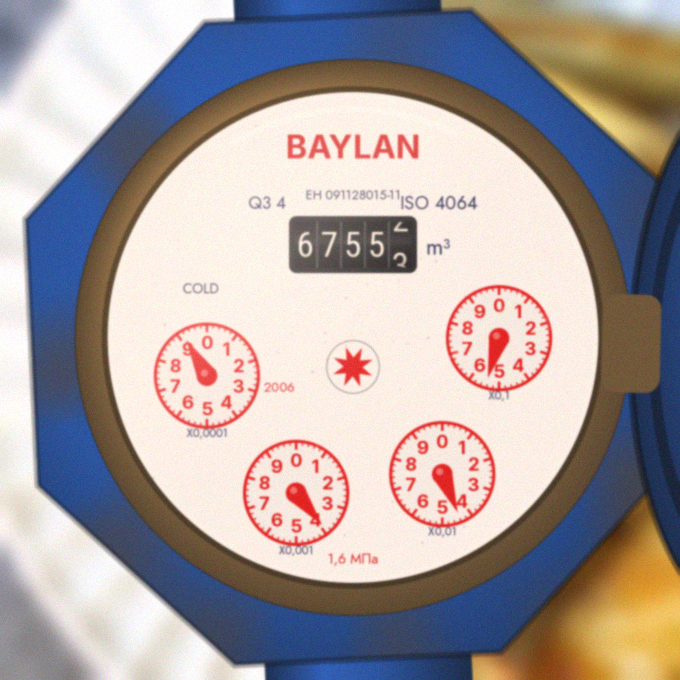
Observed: 67552.5439; m³
